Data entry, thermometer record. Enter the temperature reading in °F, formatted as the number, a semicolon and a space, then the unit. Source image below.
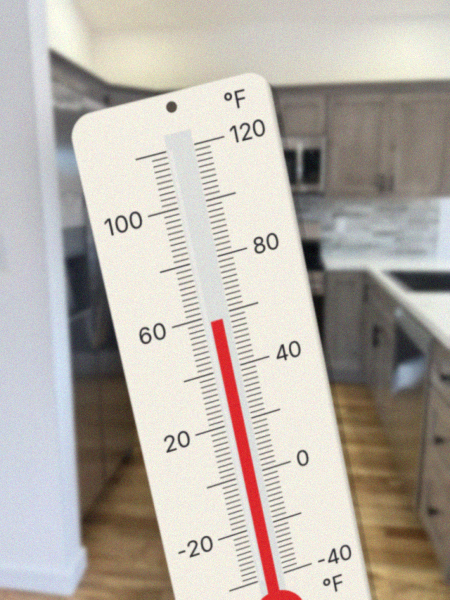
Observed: 58; °F
